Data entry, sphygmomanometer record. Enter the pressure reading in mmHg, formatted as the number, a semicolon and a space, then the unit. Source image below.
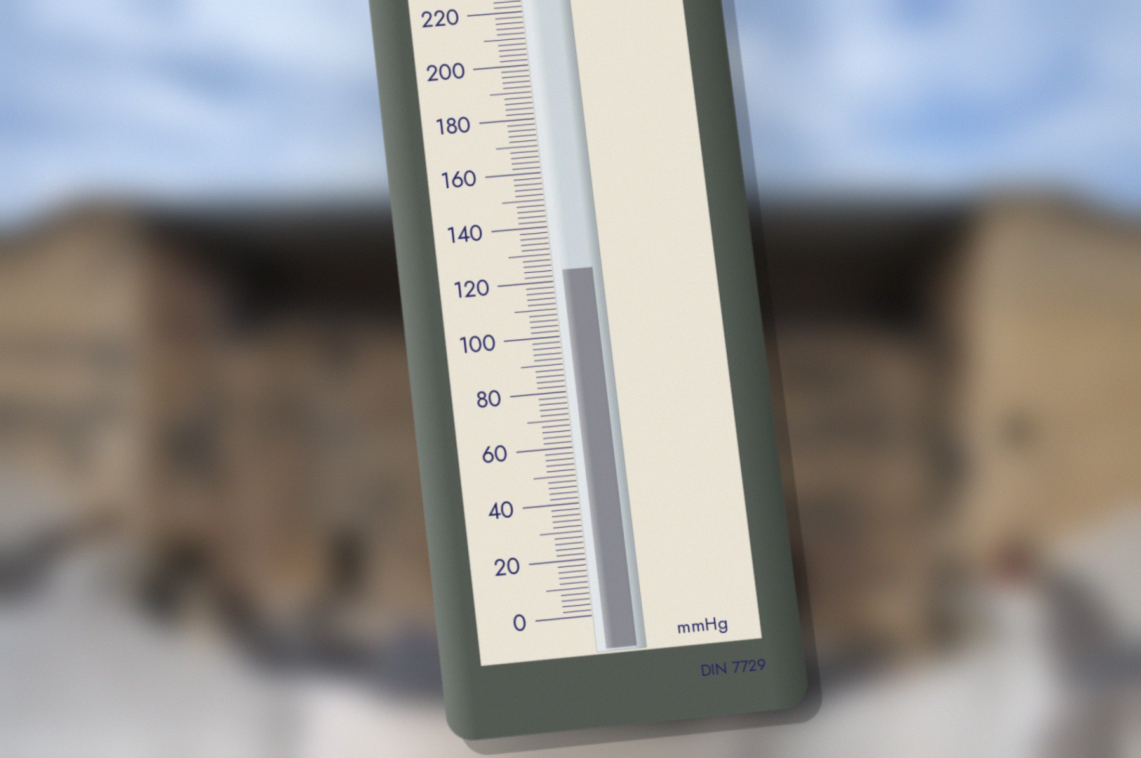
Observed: 124; mmHg
